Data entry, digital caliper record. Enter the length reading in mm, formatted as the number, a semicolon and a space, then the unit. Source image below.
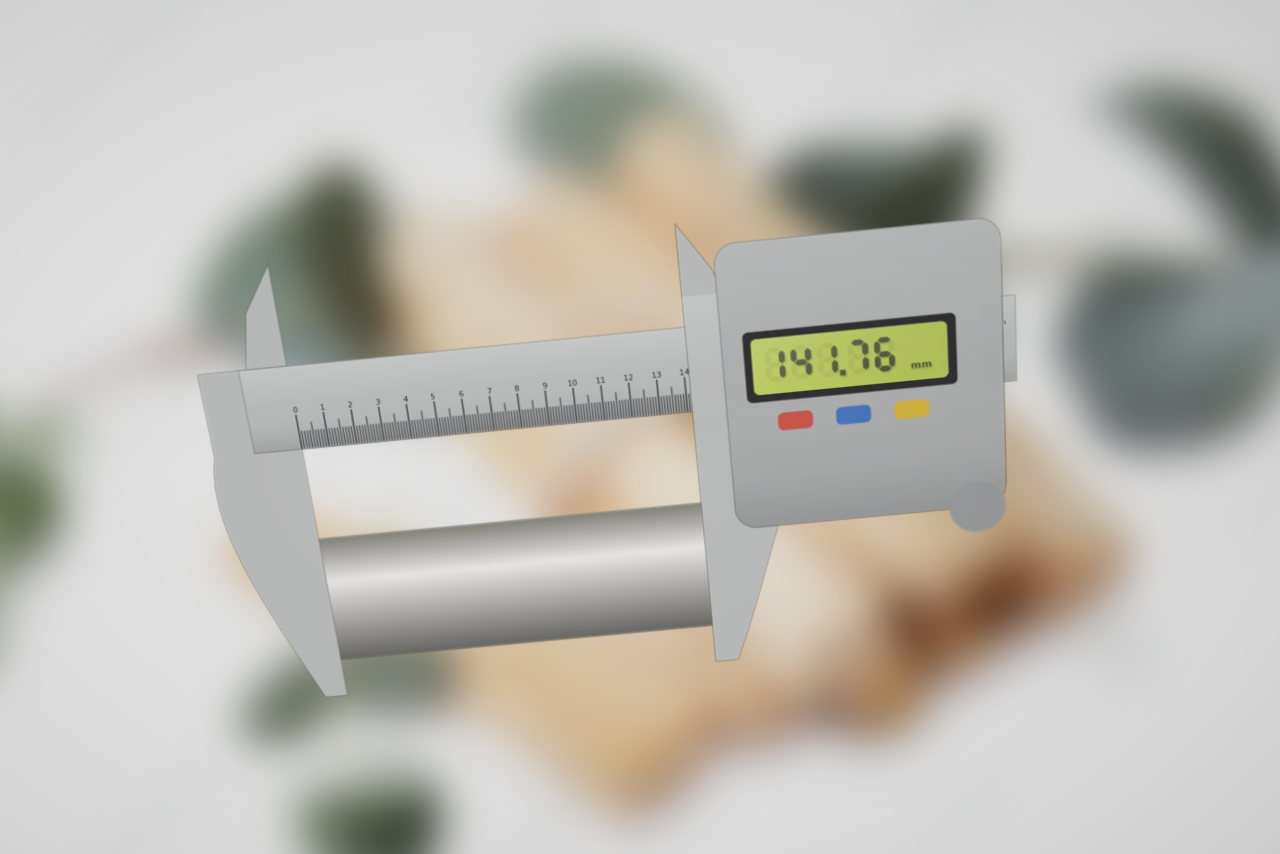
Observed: 141.76; mm
